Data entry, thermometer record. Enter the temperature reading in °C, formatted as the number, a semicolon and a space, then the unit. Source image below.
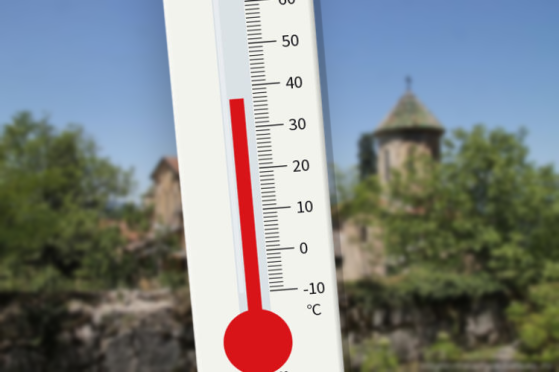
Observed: 37; °C
